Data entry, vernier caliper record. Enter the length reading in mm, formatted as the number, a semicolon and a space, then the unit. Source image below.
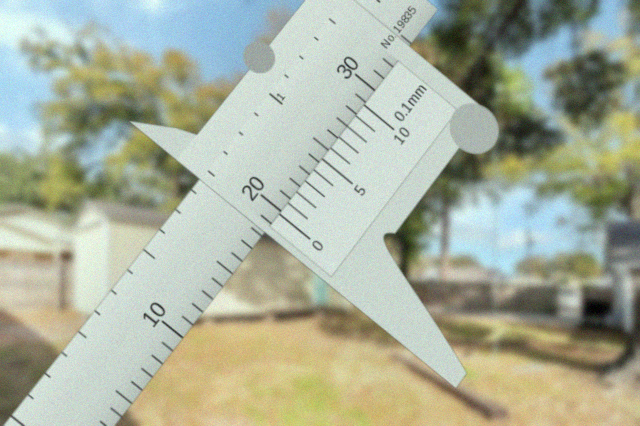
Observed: 19.8; mm
